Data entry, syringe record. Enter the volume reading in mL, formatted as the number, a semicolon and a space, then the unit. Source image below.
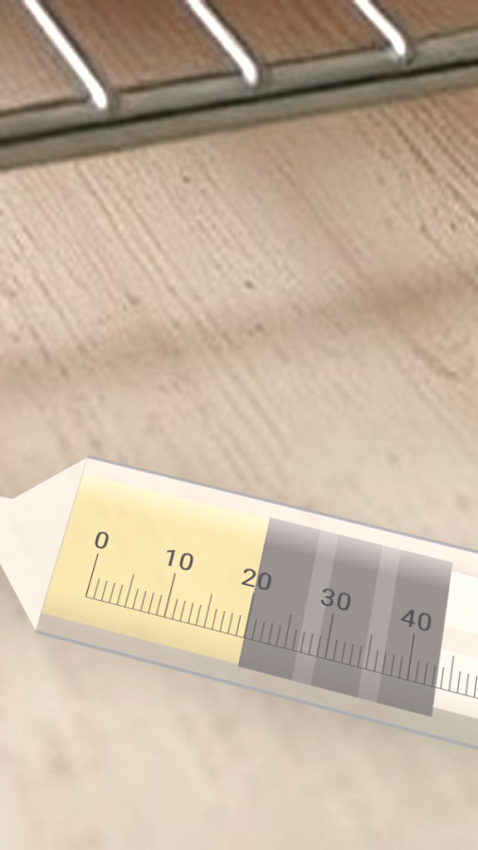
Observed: 20; mL
